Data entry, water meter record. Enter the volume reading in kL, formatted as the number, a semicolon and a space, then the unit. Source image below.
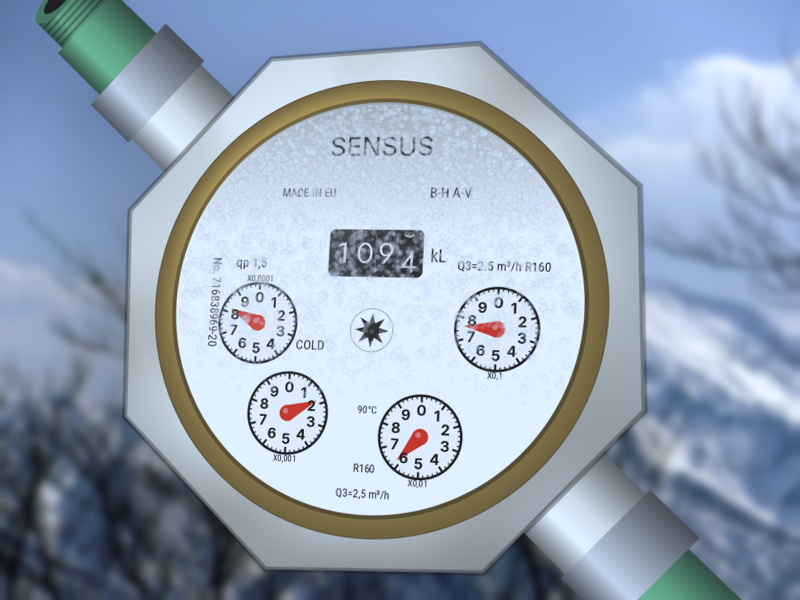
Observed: 1093.7618; kL
